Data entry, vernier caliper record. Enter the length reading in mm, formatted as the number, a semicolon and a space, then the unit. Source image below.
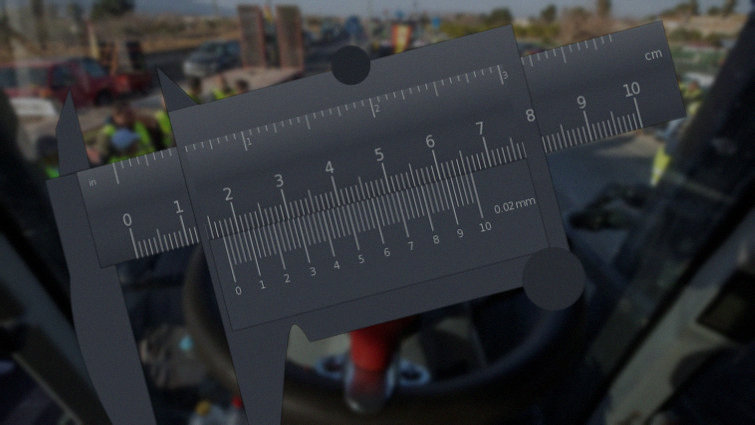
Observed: 17.0; mm
